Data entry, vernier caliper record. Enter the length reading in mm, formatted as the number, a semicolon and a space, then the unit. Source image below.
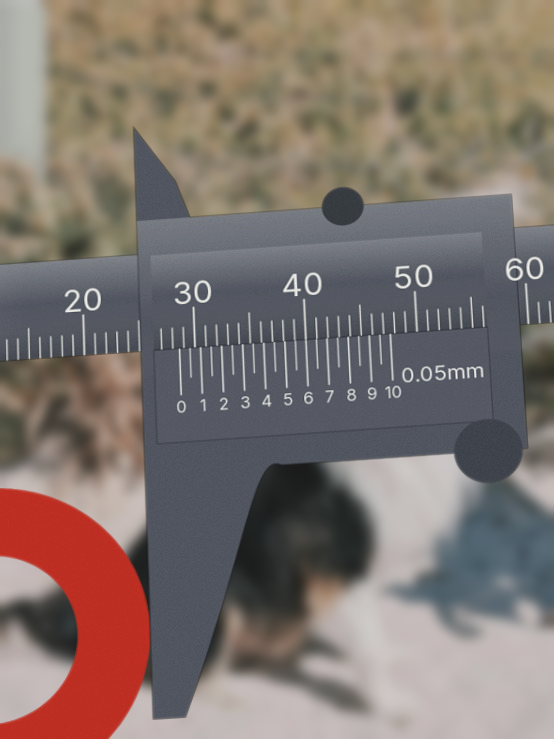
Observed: 28.6; mm
